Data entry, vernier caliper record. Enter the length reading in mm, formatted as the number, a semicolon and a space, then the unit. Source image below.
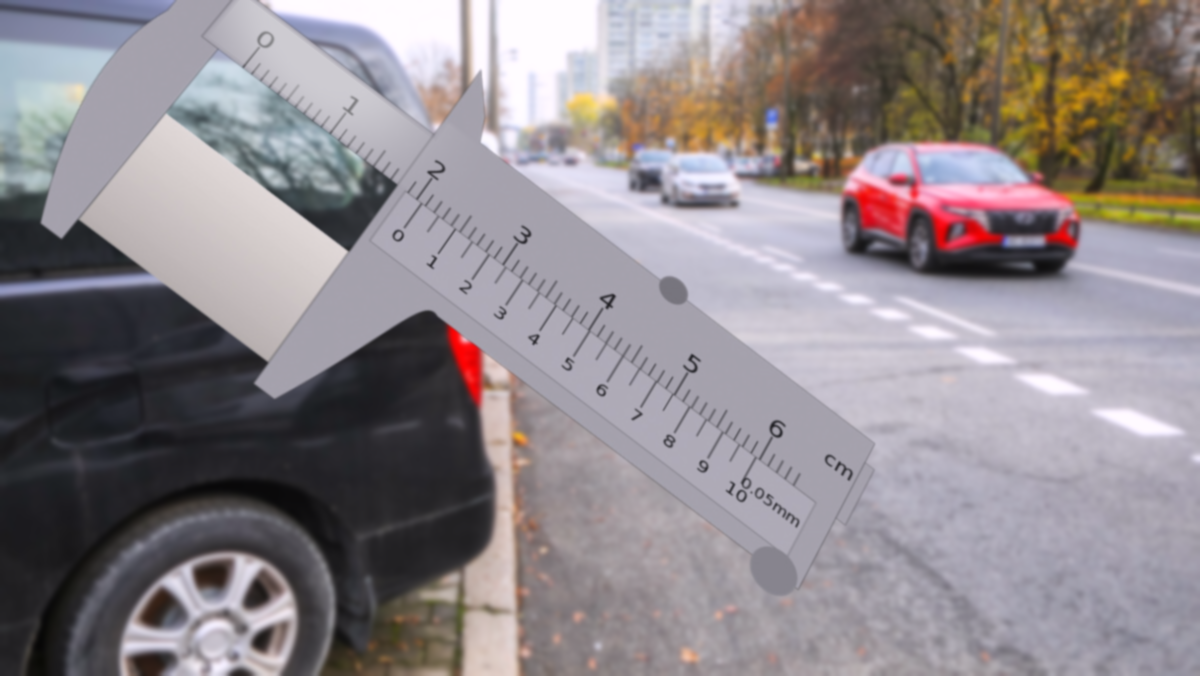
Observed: 20.6; mm
